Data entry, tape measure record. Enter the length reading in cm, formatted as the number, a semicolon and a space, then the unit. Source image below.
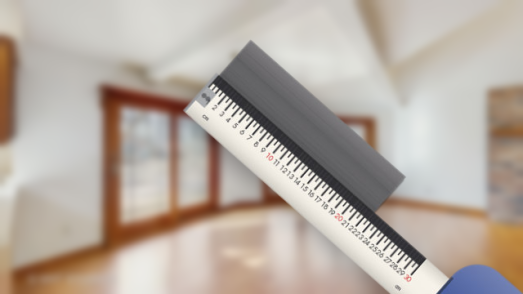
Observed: 22.5; cm
